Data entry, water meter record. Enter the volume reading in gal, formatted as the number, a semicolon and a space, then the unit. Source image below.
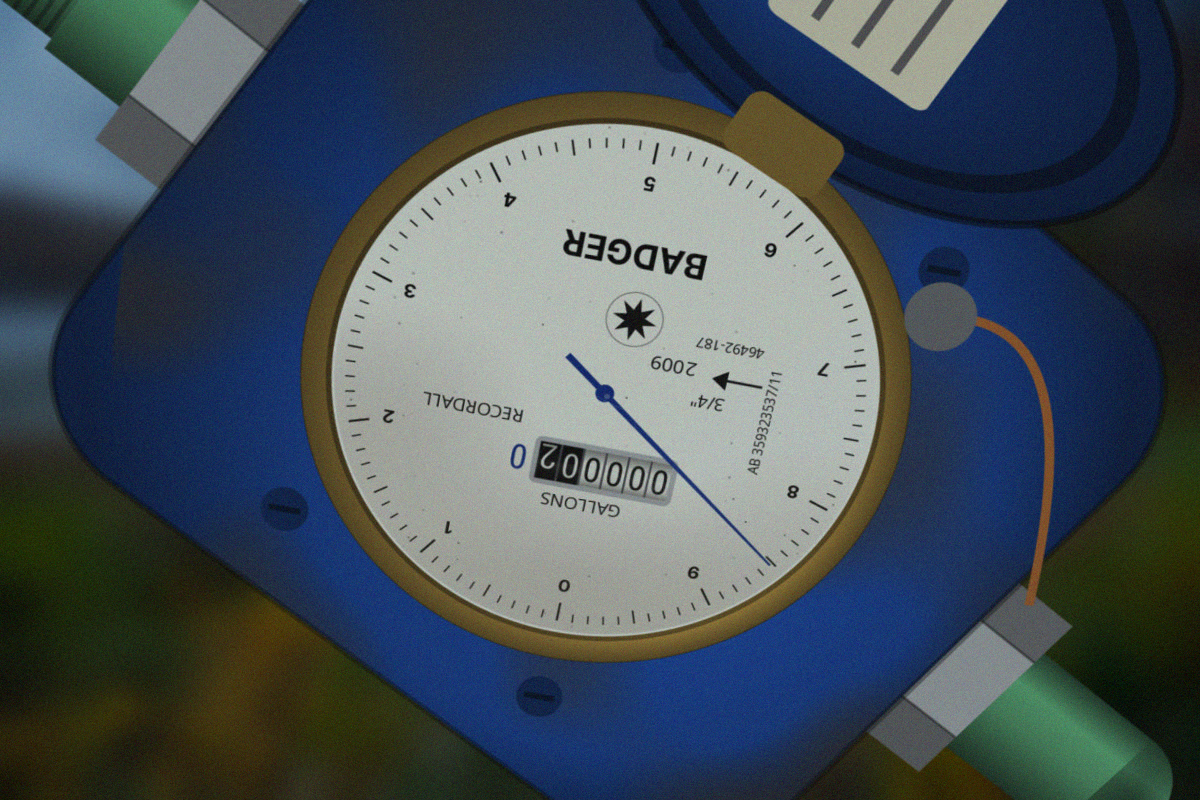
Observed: 18.5; gal
